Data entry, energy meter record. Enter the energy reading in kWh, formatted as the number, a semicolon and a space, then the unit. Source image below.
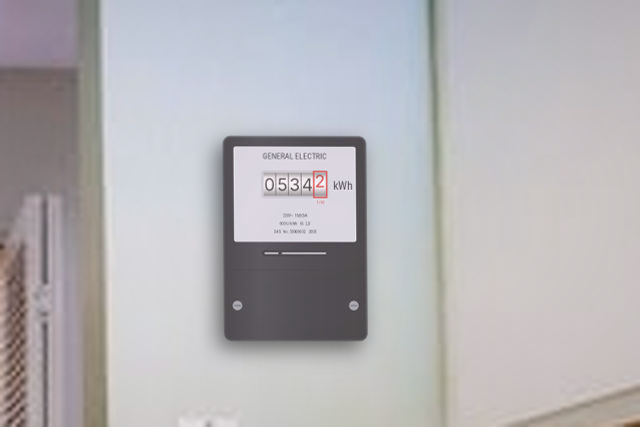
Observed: 534.2; kWh
